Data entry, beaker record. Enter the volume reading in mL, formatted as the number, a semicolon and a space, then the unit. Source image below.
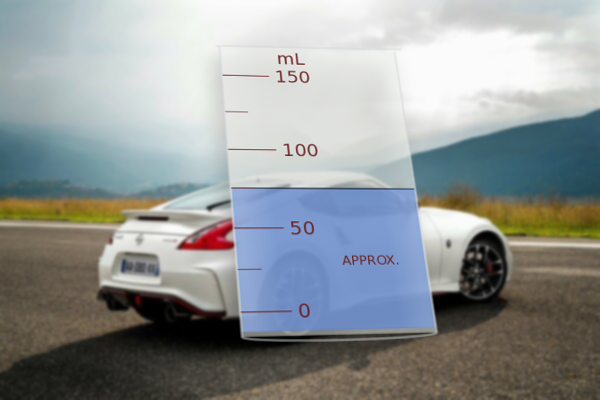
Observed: 75; mL
